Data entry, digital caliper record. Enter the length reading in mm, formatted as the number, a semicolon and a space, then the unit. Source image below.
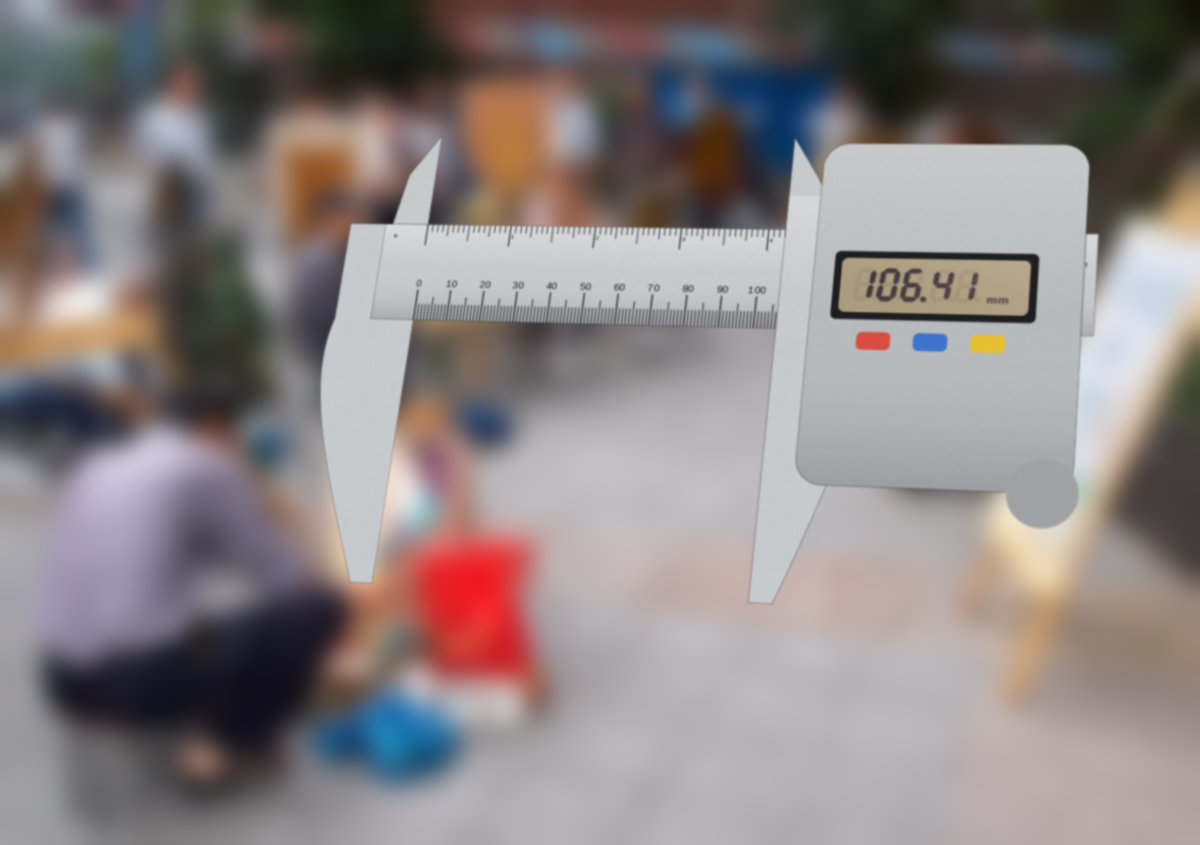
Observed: 106.41; mm
